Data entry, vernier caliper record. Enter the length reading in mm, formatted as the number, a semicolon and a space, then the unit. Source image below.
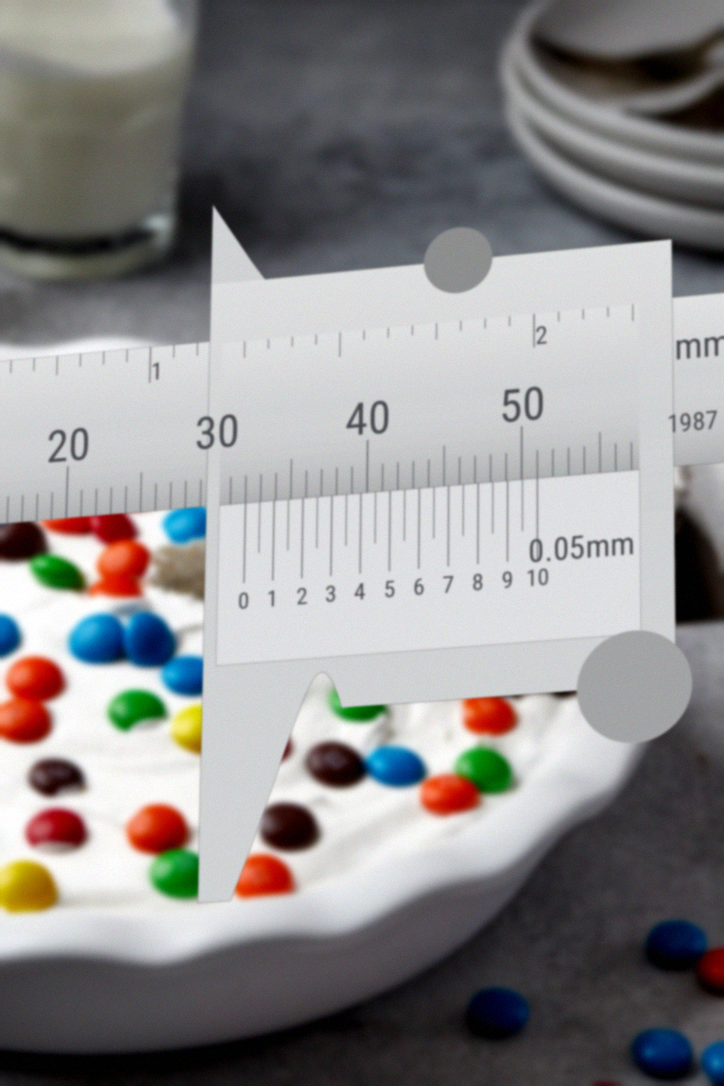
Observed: 32.0; mm
